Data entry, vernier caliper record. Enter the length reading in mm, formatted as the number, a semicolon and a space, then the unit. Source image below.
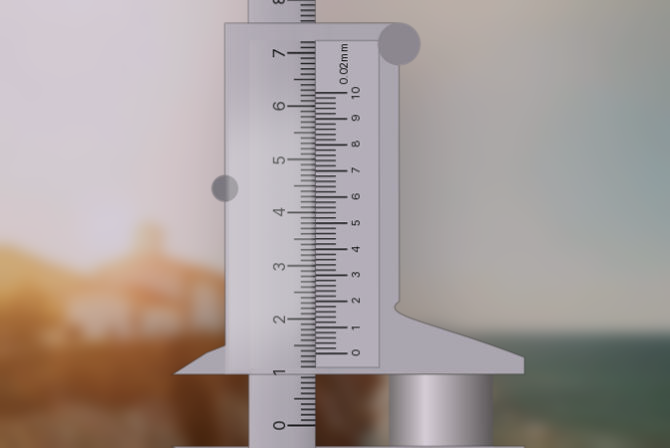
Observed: 13.5; mm
